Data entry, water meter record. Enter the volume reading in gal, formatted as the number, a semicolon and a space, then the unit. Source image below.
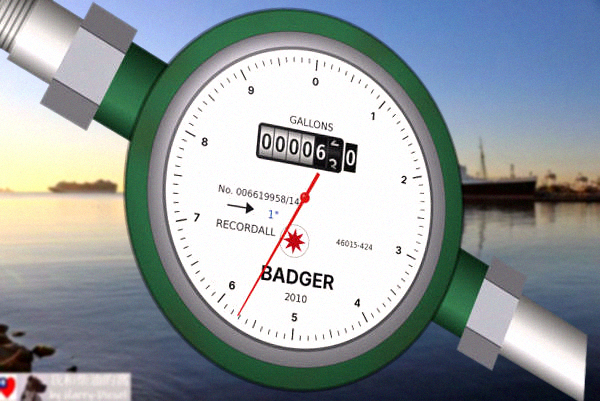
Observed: 625.7; gal
